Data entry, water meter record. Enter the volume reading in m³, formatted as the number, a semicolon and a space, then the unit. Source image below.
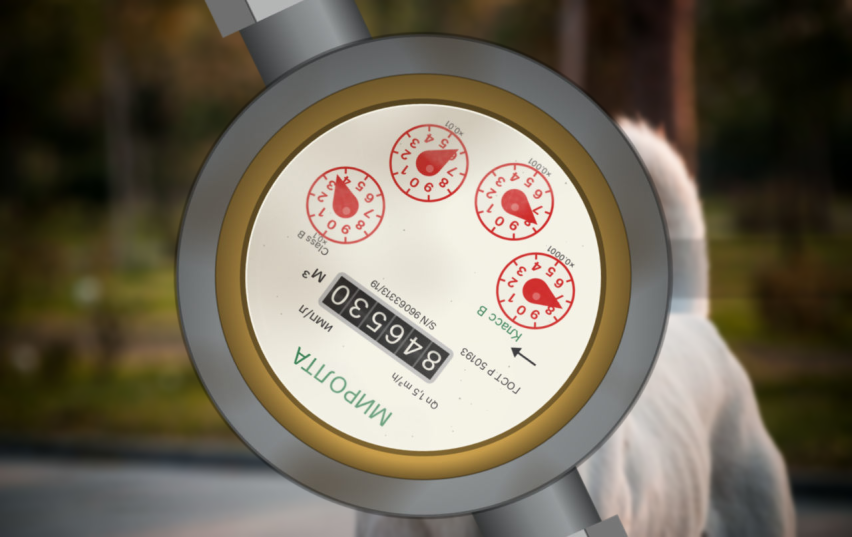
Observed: 846530.3577; m³
